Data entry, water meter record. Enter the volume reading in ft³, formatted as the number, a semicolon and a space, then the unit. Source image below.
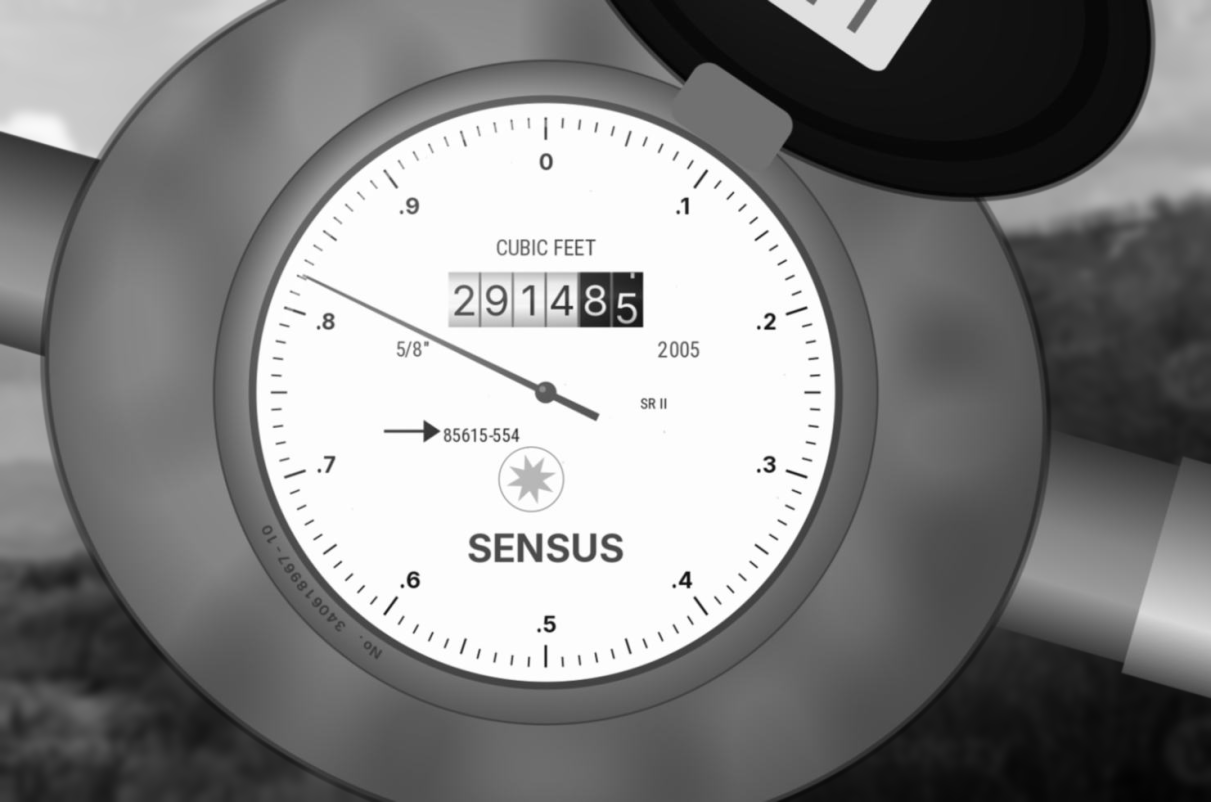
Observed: 291484.82; ft³
